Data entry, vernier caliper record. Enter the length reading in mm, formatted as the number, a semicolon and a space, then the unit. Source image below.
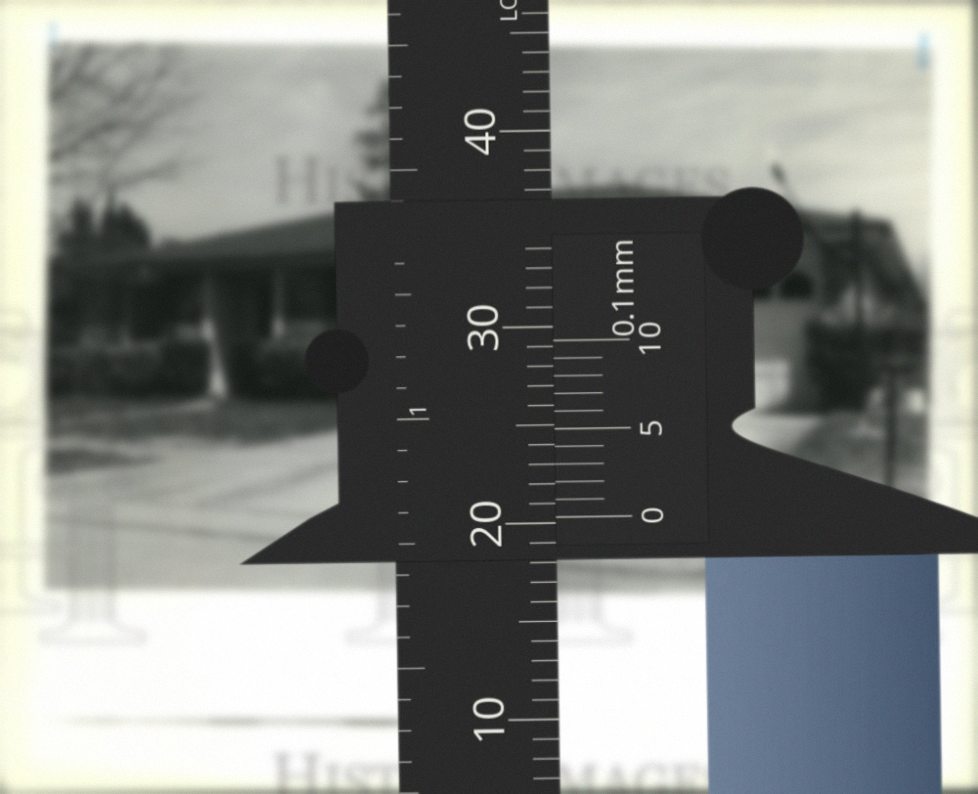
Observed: 20.3; mm
